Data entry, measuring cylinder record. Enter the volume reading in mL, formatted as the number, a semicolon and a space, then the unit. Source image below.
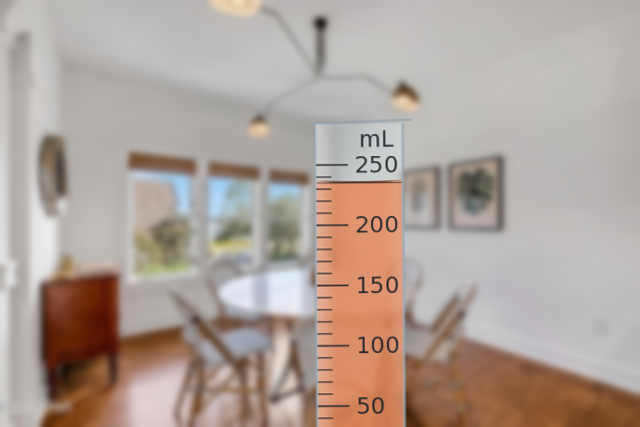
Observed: 235; mL
